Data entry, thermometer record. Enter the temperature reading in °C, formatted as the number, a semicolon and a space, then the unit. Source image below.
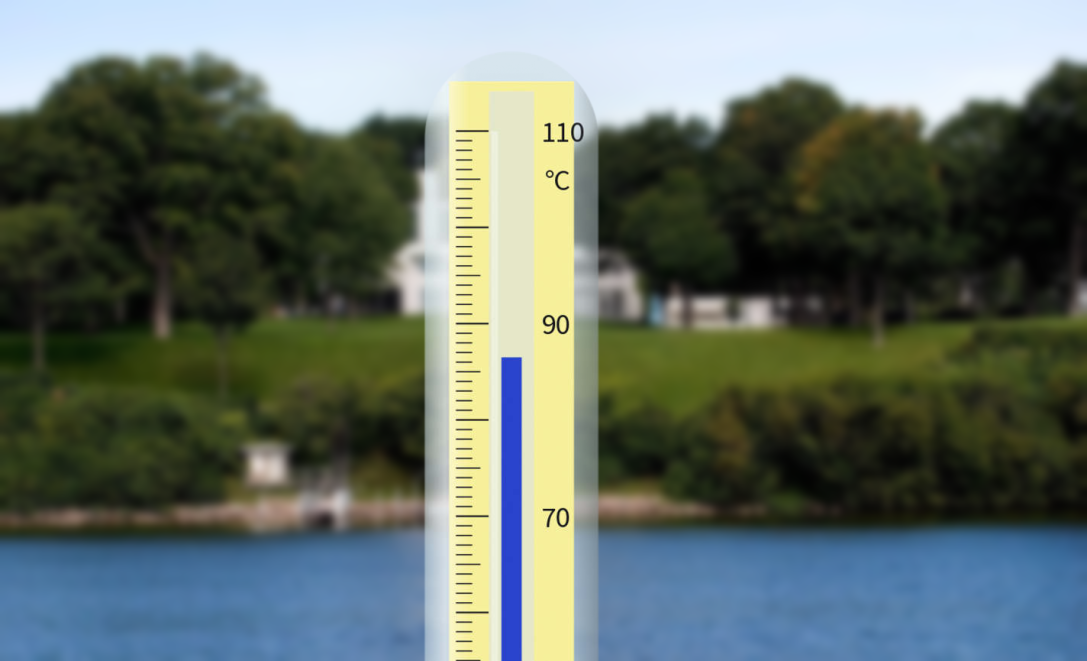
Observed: 86.5; °C
